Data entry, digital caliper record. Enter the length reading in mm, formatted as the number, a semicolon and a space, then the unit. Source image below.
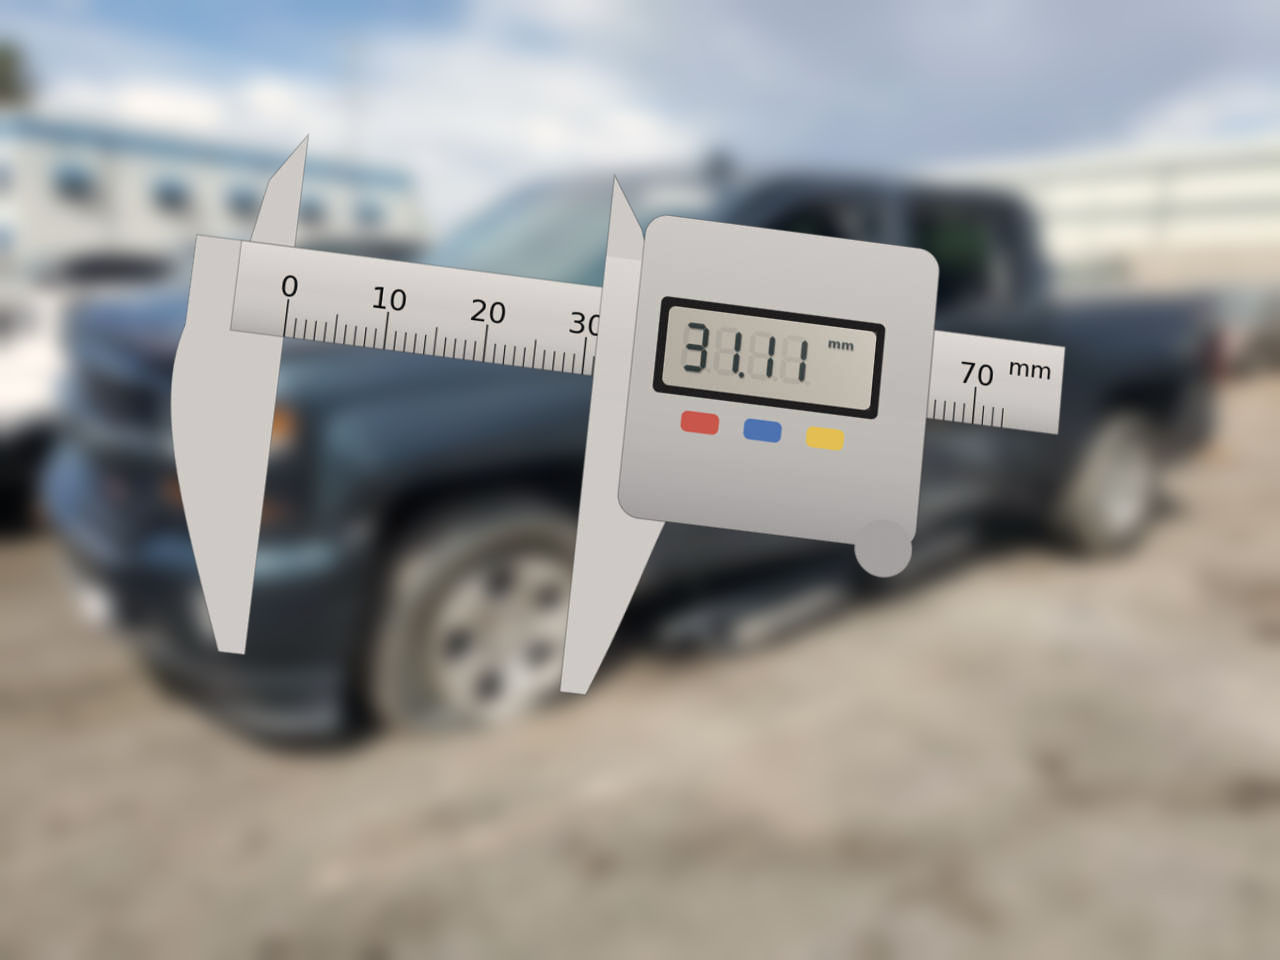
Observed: 31.11; mm
